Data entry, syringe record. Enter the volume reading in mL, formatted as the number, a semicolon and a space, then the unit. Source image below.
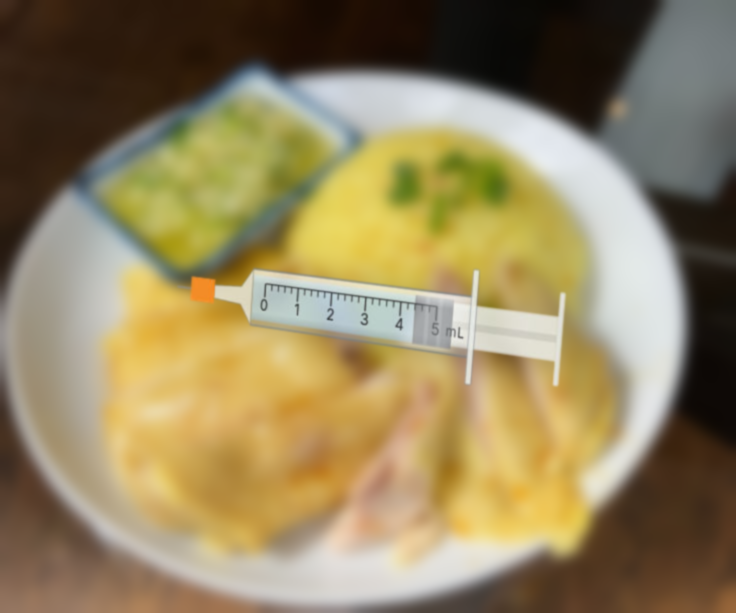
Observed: 4.4; mL
